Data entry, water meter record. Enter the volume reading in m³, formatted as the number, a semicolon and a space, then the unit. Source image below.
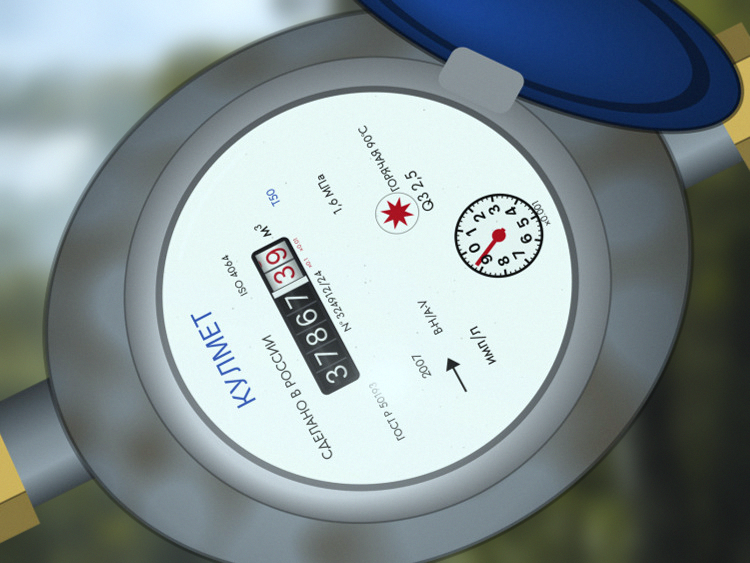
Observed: 37867.389; m³
